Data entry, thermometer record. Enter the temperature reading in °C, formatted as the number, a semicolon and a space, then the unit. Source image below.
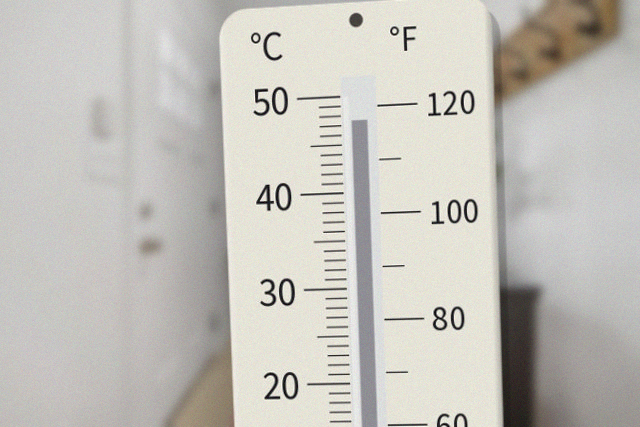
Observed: 47.5; °C
